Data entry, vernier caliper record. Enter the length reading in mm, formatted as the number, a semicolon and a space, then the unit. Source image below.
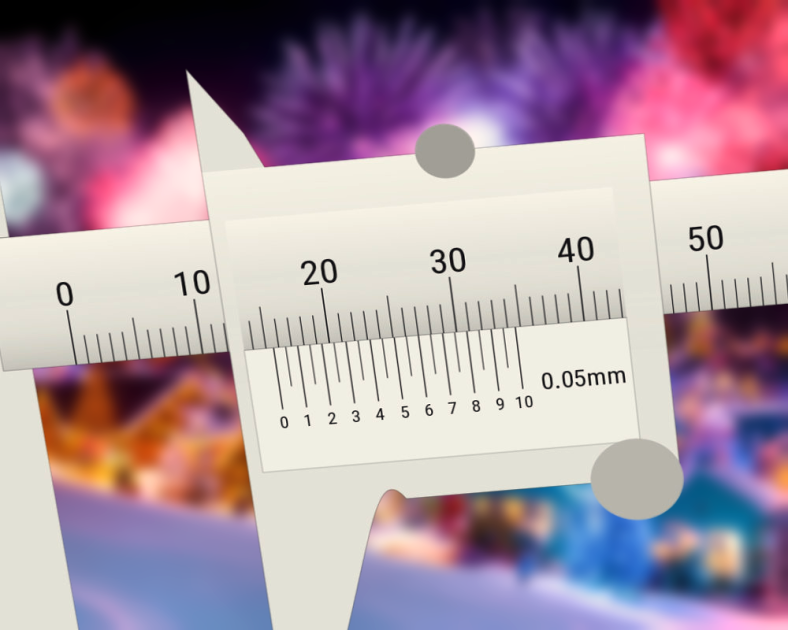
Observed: 15.6; mm
